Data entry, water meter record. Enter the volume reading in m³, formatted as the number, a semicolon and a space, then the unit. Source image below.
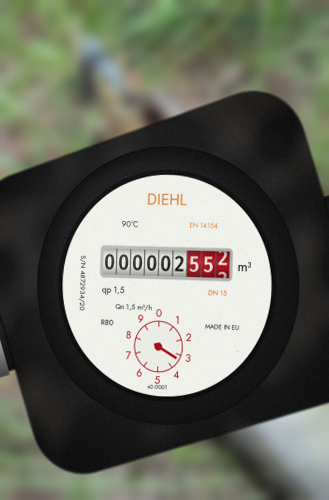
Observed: 2.5523; m³
